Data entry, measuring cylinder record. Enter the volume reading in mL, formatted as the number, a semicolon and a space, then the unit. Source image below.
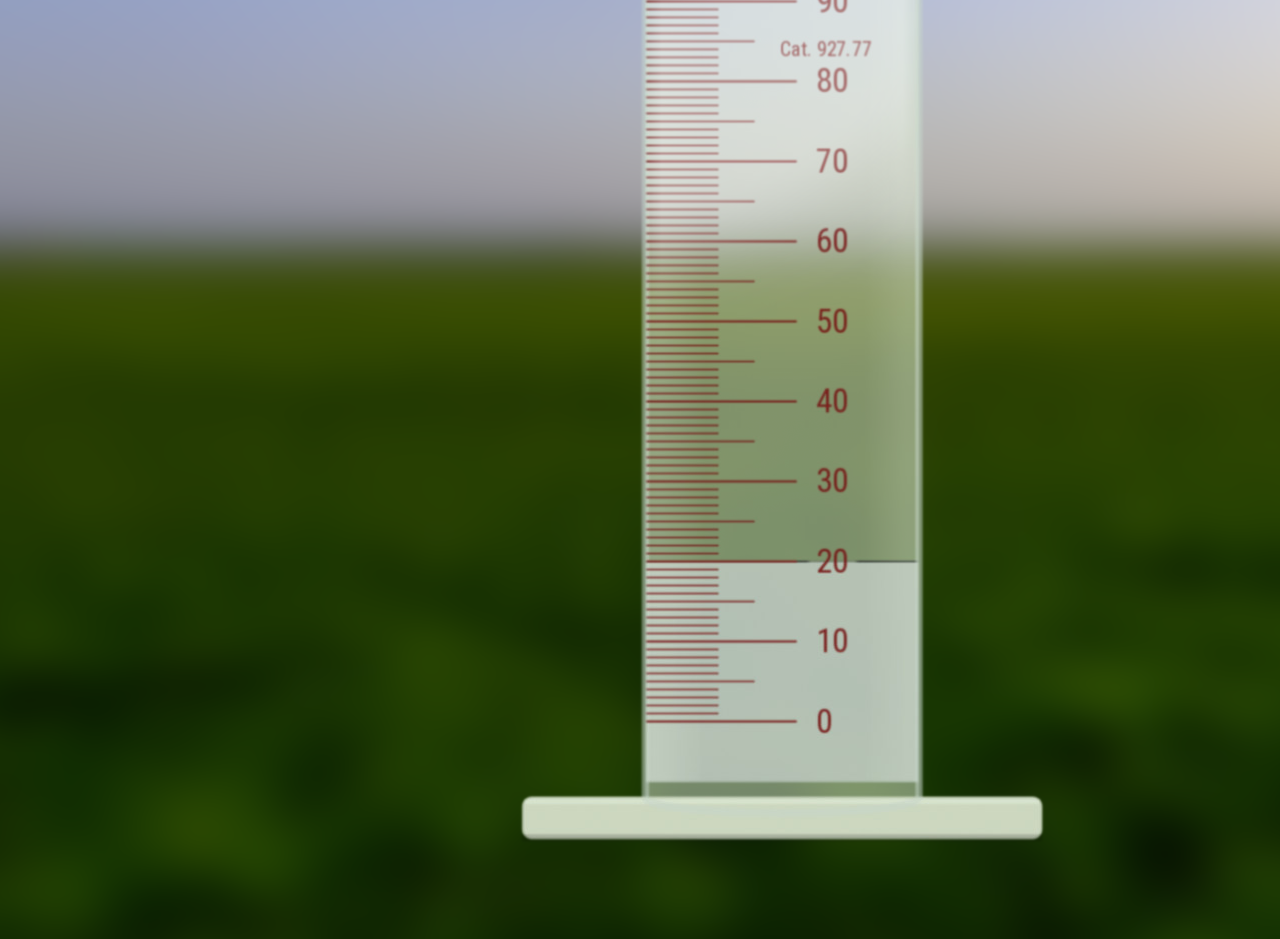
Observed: 20; mL
